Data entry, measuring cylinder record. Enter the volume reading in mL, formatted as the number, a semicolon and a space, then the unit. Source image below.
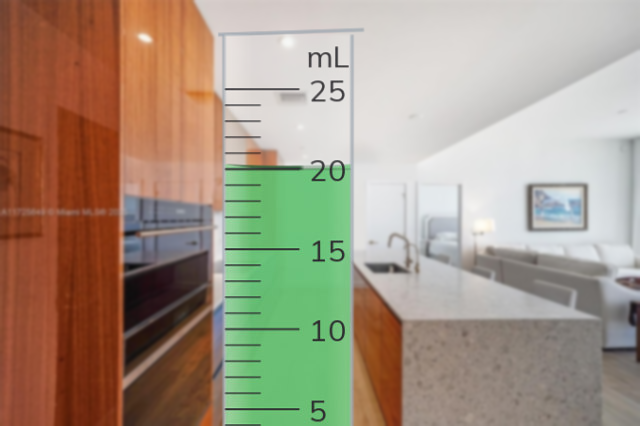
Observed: 20; mL
